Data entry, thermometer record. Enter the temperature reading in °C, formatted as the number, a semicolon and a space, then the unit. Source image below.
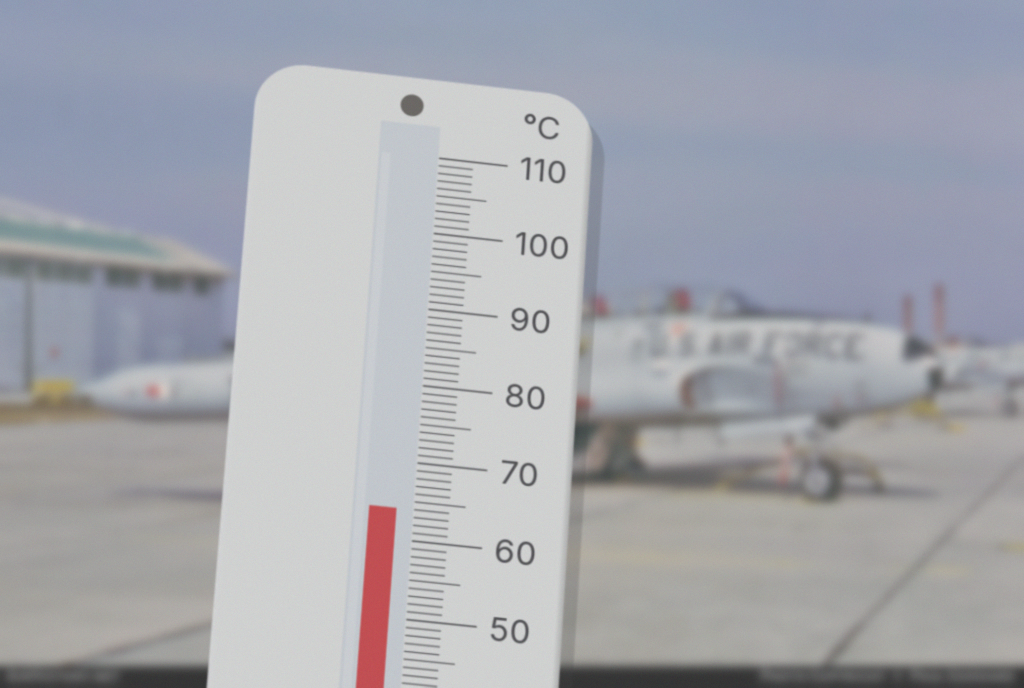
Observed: 64; °C
